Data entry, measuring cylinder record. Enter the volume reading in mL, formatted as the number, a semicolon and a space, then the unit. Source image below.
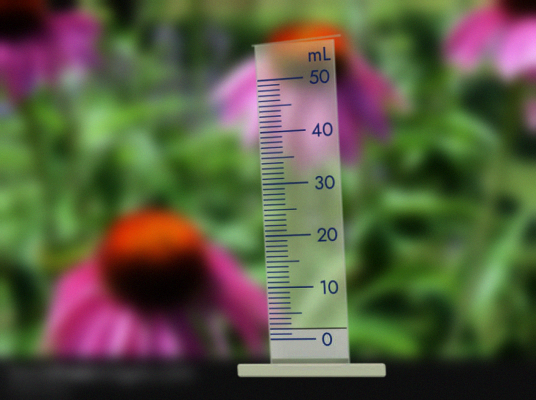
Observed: 2; mL
